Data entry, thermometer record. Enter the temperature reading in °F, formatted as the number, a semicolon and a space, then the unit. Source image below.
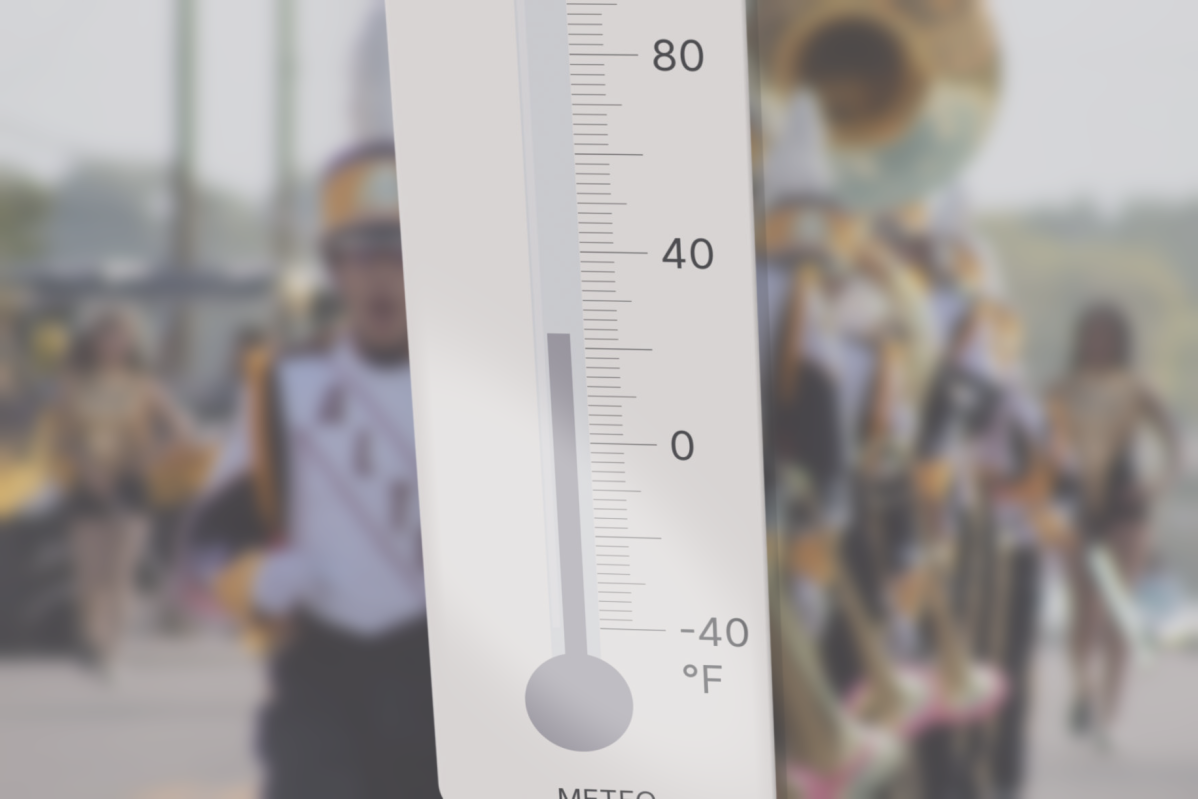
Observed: 23; °F
